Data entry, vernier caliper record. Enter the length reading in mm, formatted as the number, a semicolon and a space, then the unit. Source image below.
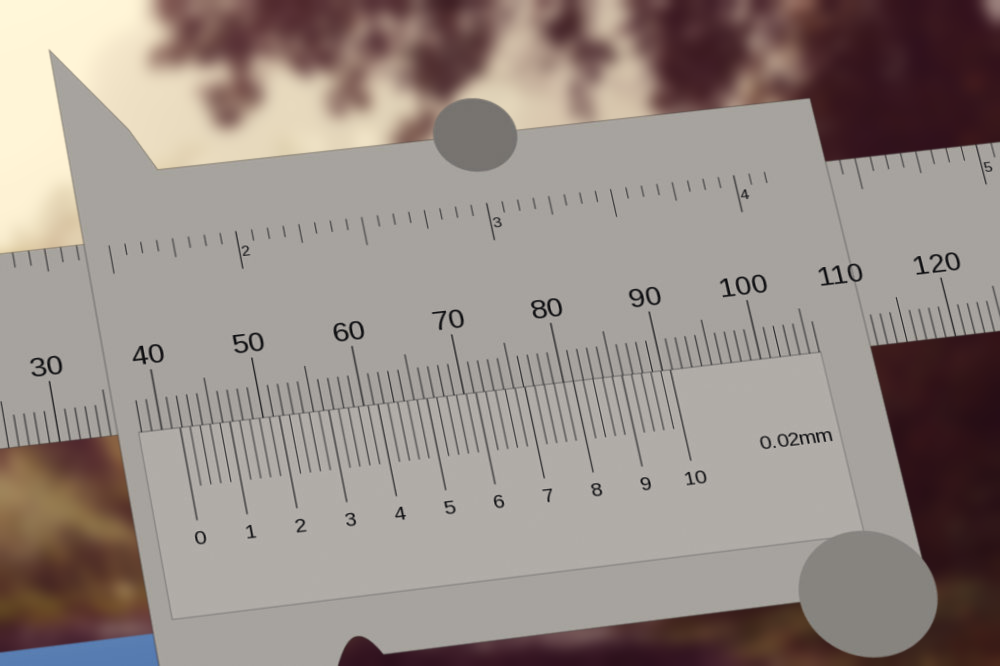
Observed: 41.8; mm
